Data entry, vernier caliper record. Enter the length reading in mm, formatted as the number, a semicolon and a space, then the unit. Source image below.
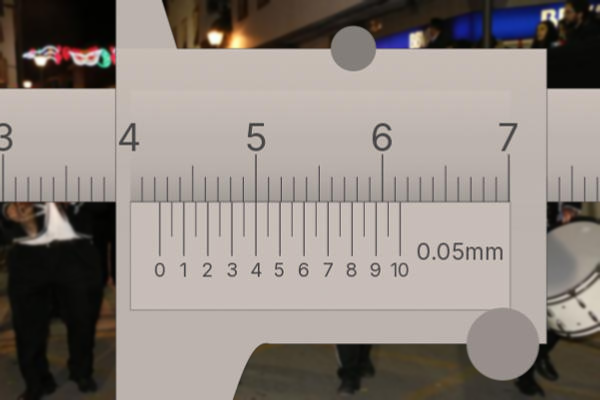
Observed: 42.4; mm
